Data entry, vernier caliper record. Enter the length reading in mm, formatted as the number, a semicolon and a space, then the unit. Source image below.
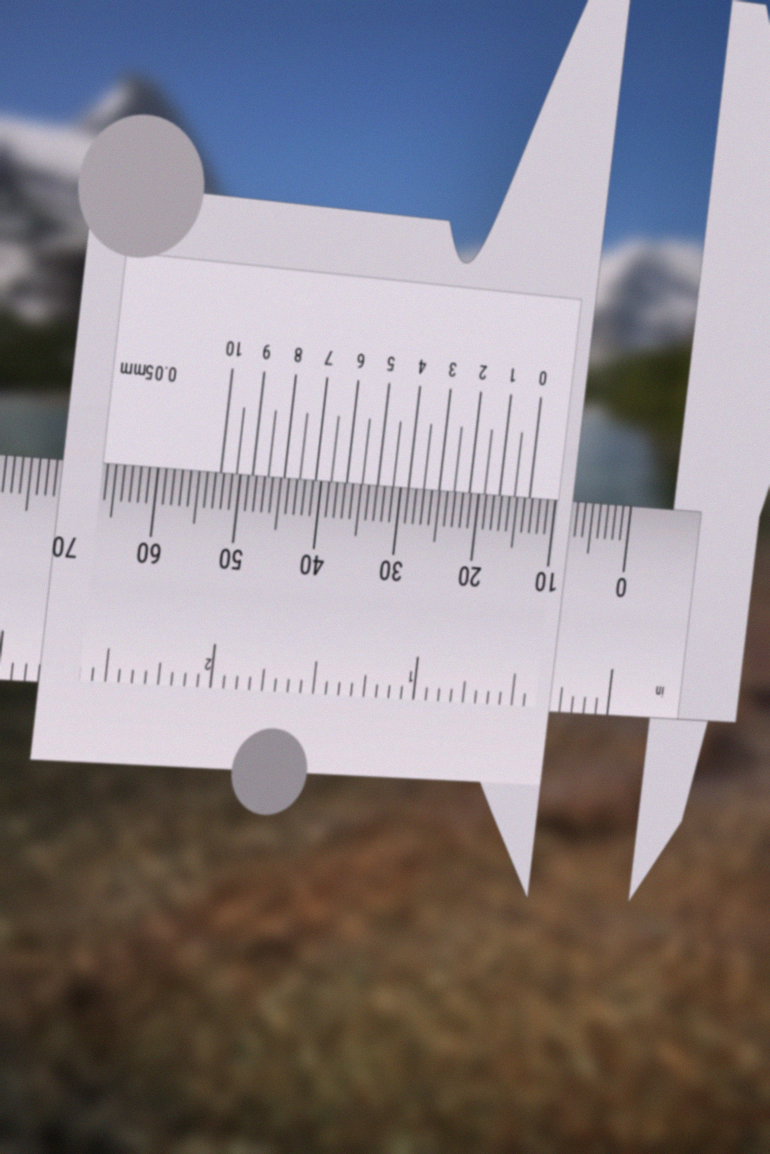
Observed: 13.4; mm
